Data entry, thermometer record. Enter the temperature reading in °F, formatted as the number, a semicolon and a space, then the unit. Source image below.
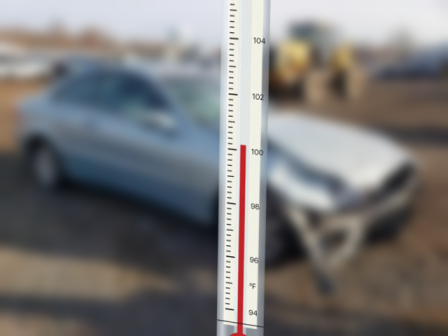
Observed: 100.2; °F
